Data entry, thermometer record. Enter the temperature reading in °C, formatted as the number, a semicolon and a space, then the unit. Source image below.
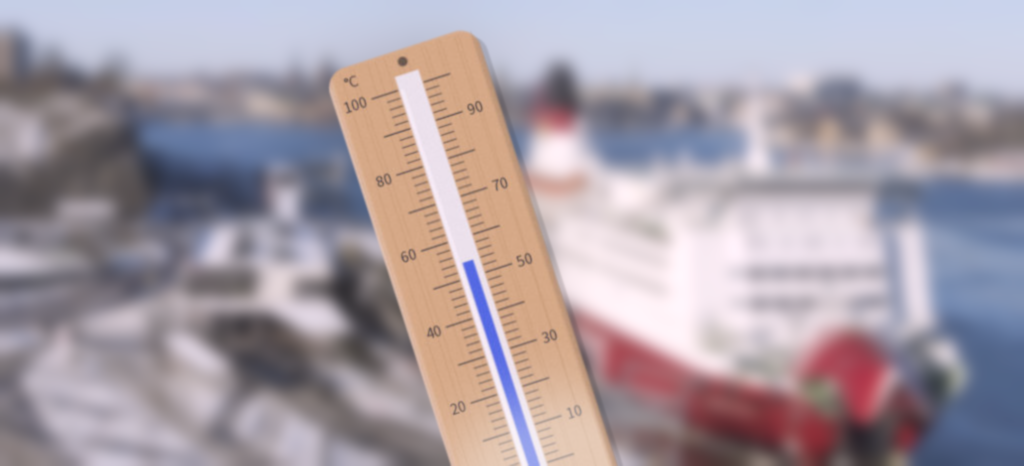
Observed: 54; °C
